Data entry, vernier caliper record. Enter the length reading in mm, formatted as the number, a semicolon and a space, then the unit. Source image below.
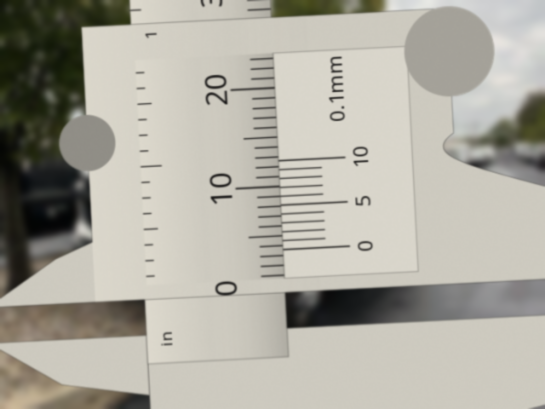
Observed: 3.6; mm
